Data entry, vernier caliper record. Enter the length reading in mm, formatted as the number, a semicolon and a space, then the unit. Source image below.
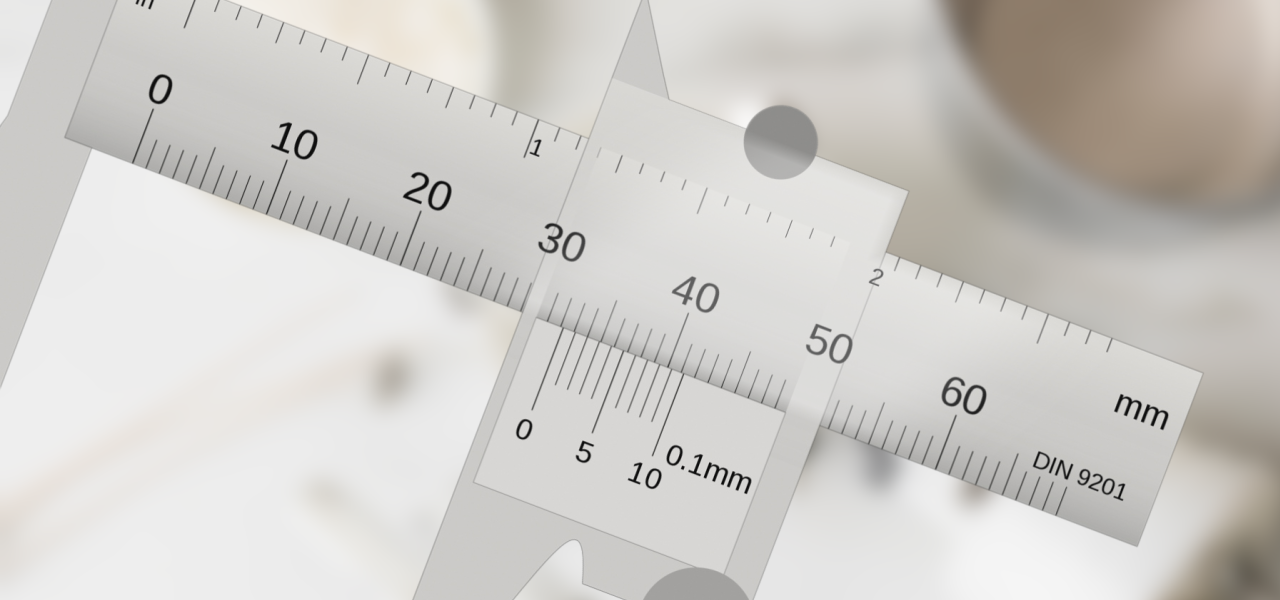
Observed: 32.2; mm
